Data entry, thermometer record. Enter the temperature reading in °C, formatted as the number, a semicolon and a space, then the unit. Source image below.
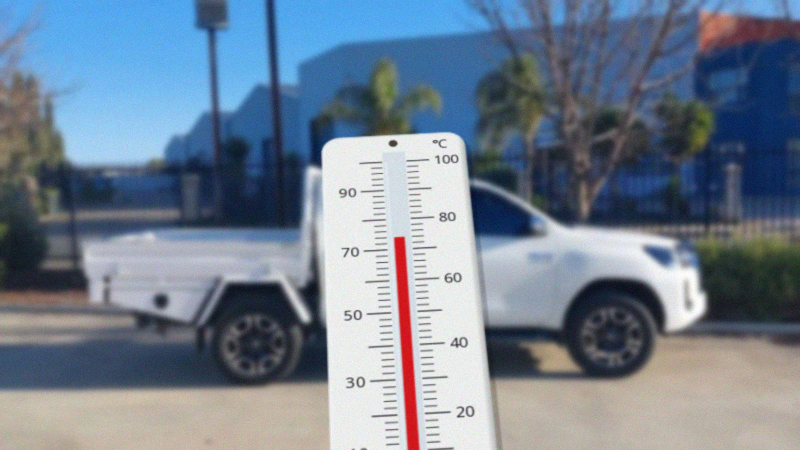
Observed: 74; °C
